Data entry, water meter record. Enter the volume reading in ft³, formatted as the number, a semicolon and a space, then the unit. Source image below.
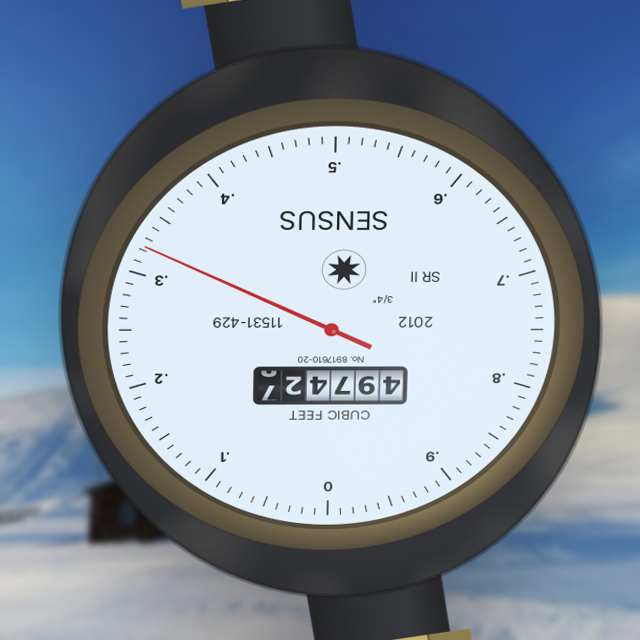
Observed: 497427.32; ft³
